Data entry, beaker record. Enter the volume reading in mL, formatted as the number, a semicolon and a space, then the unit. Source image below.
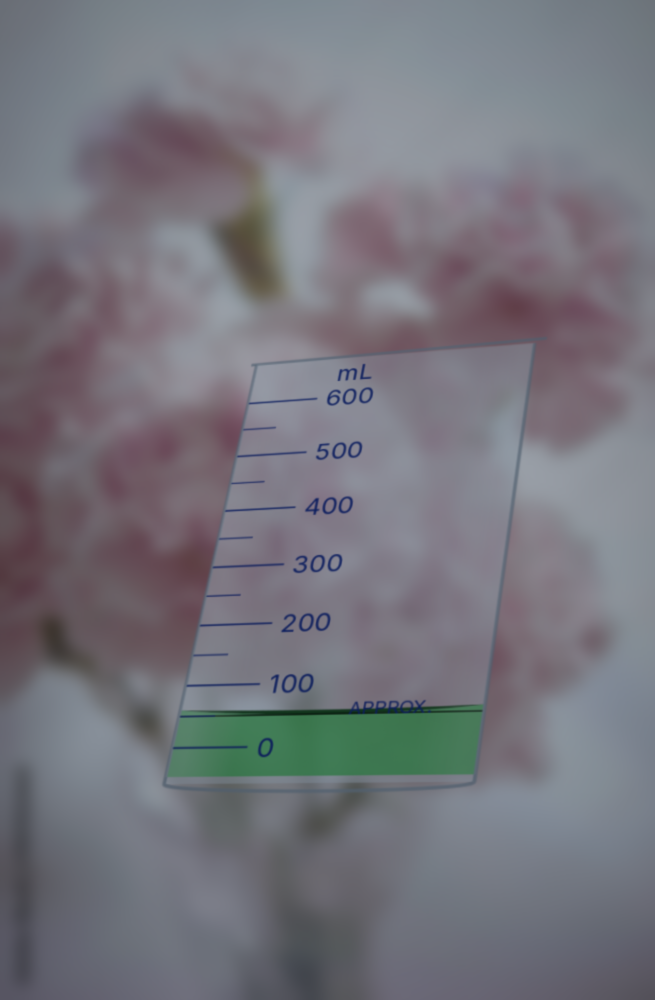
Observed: 50; mL
